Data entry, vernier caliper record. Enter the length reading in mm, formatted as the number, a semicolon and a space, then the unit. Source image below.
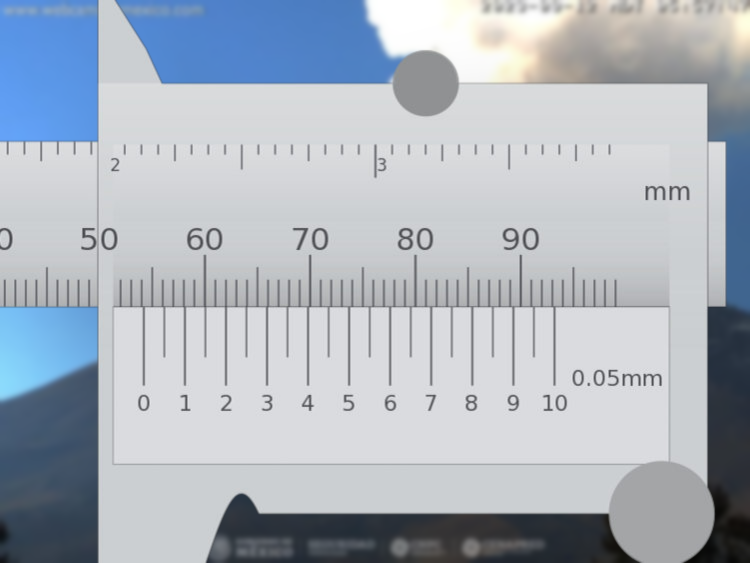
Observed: 54.2; mm
